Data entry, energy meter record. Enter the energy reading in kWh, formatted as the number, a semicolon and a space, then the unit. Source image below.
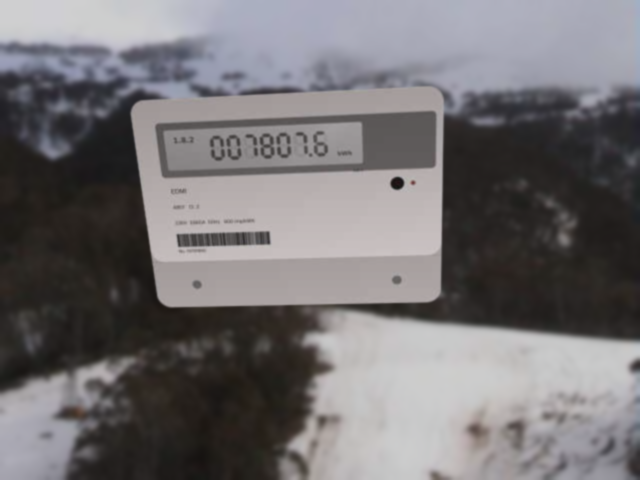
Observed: 7807.6; kWh
